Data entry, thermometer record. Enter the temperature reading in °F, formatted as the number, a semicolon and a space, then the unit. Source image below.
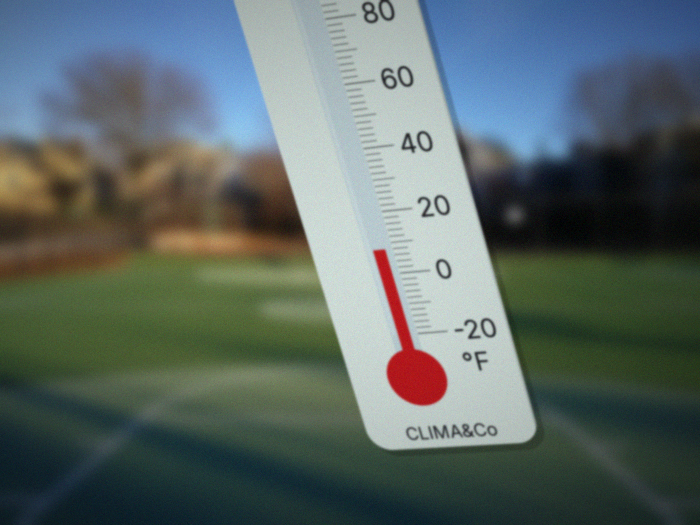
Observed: 8; °F
